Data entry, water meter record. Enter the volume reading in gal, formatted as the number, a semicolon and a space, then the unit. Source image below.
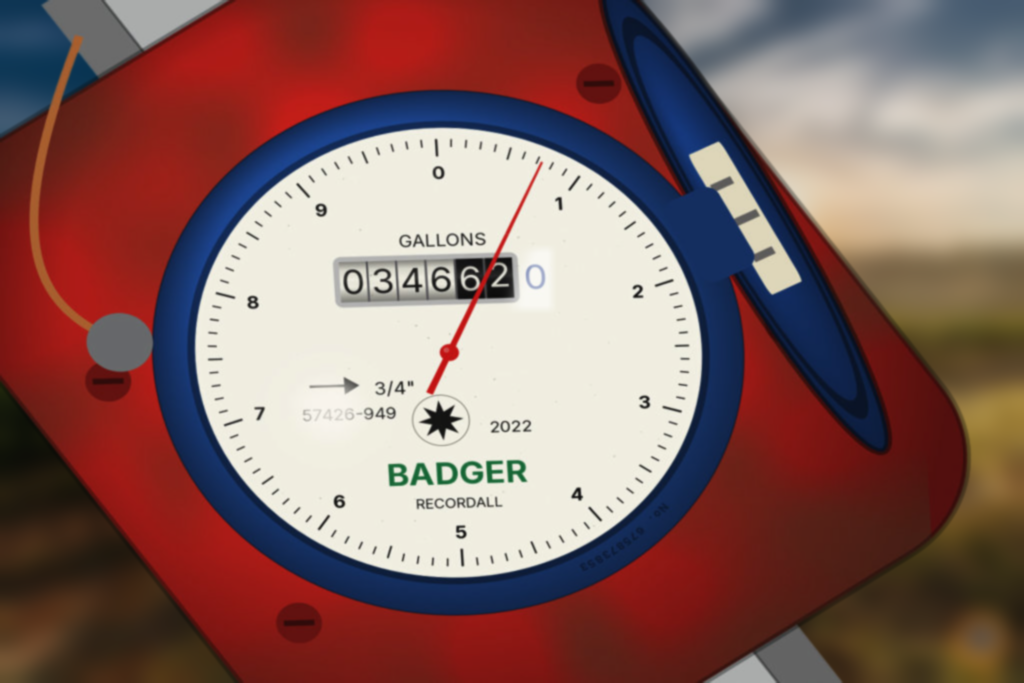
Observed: 346620.7; gal
